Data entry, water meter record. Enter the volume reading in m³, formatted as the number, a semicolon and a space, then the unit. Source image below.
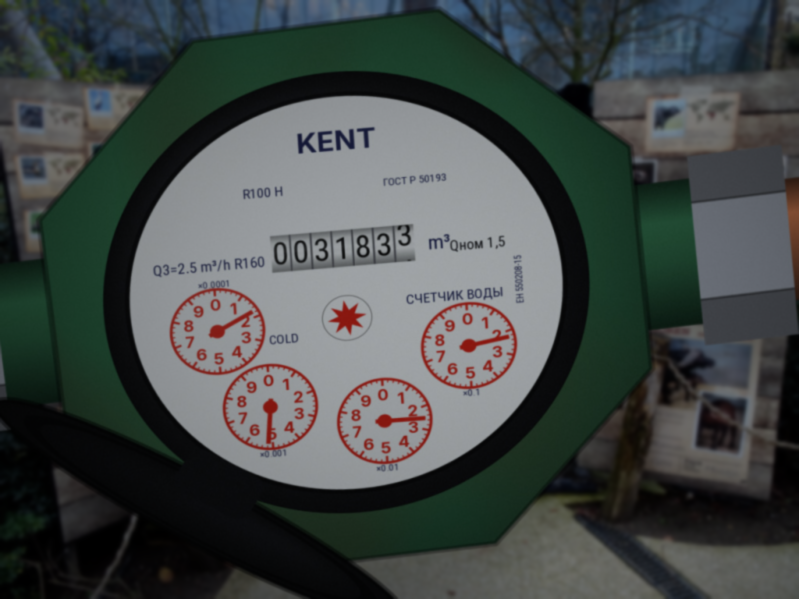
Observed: 31833.2251; m³
